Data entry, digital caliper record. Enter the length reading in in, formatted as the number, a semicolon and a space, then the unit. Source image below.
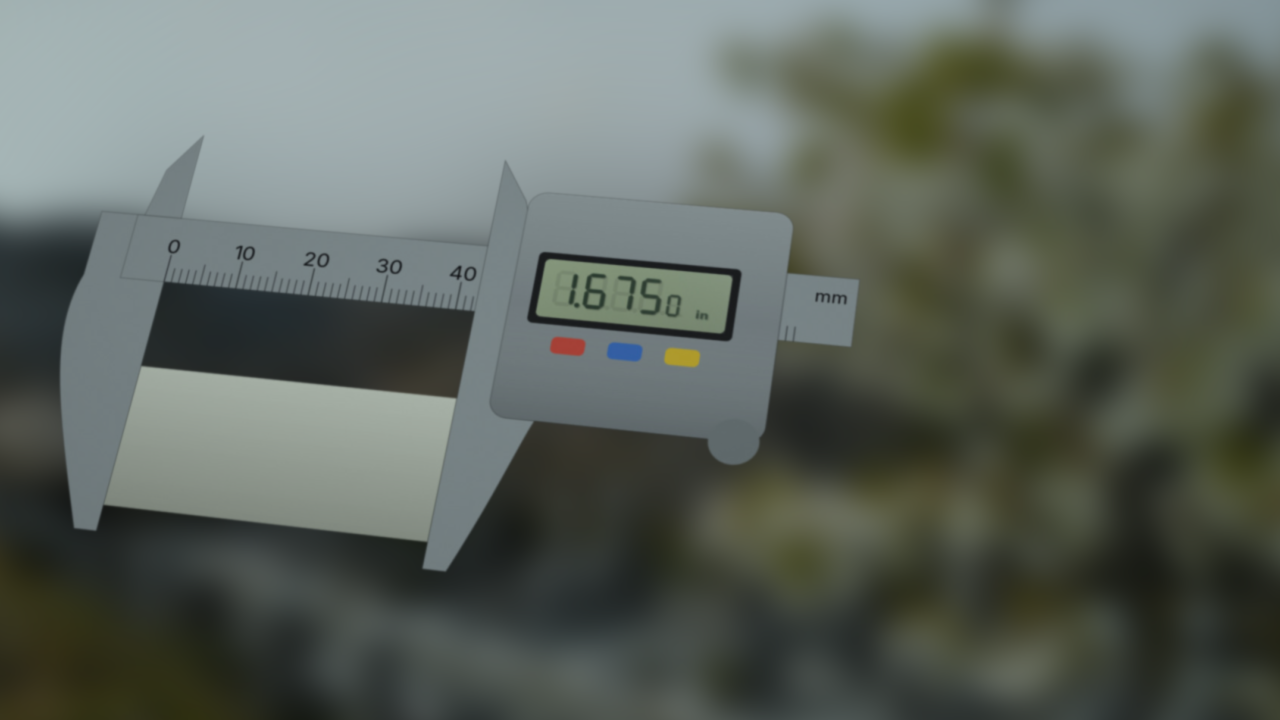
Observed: 1.6750; in
